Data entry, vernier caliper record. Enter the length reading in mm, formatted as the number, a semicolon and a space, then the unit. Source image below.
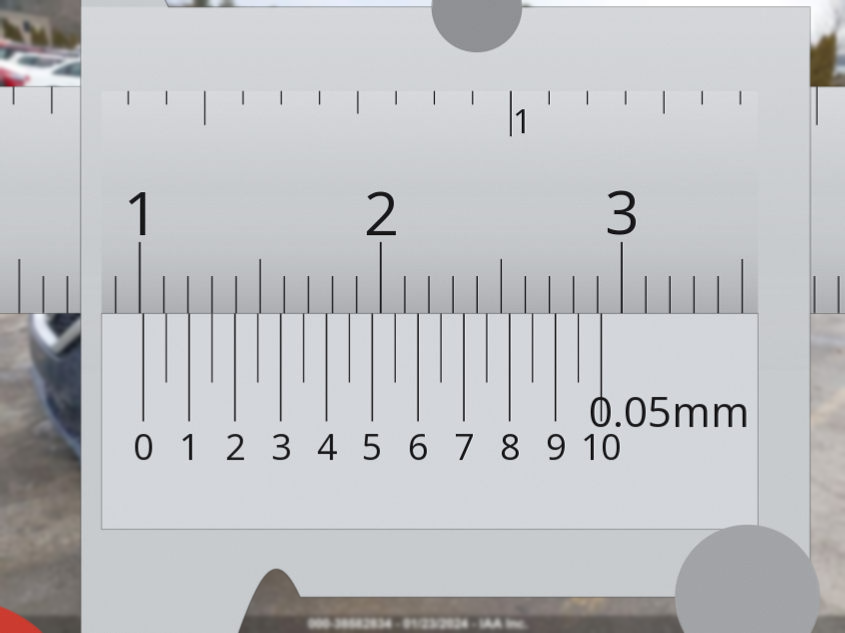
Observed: 10.15; mm
